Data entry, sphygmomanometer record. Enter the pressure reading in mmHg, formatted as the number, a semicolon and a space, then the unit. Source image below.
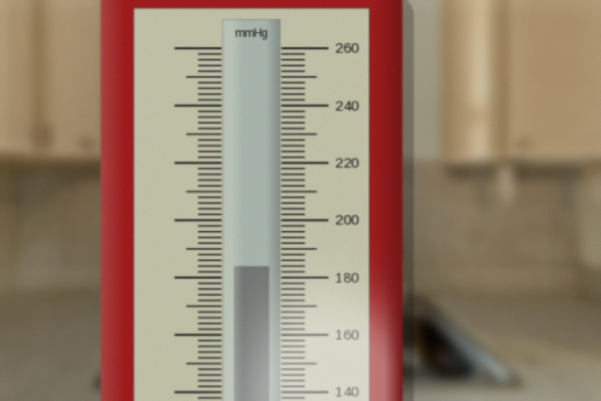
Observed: 184; mmHg
